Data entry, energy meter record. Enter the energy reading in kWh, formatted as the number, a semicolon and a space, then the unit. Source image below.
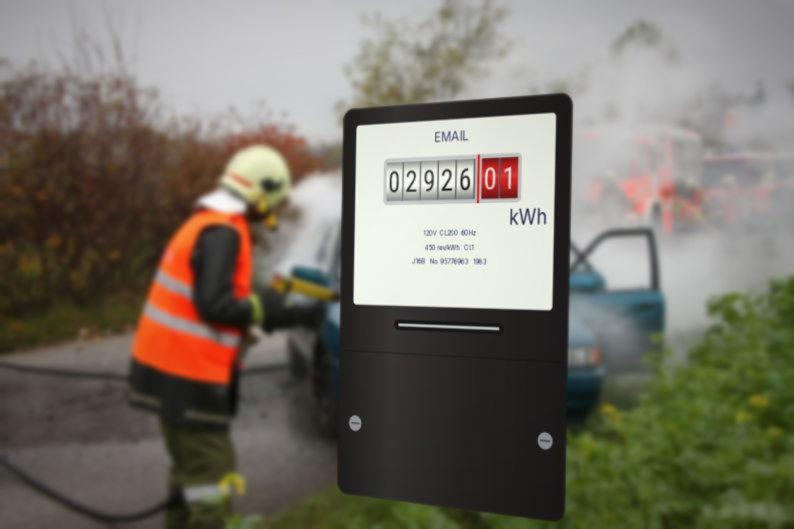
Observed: 2926.01; kWh
